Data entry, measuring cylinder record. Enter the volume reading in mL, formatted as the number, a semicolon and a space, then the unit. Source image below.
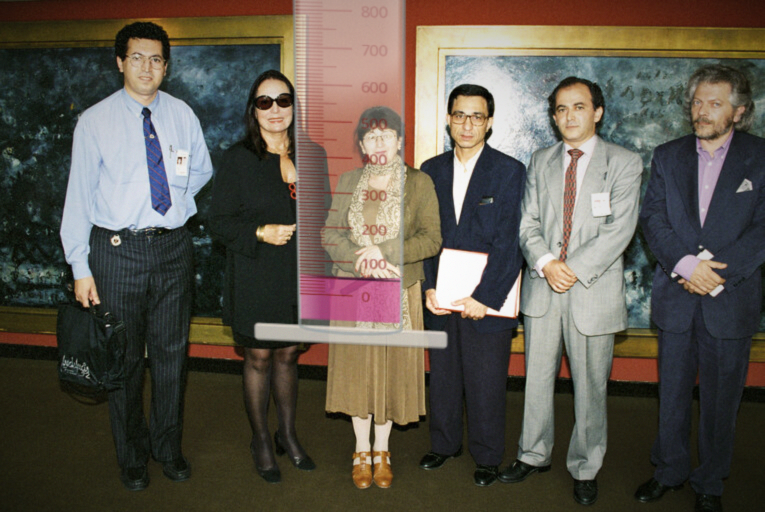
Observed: 50; mL
